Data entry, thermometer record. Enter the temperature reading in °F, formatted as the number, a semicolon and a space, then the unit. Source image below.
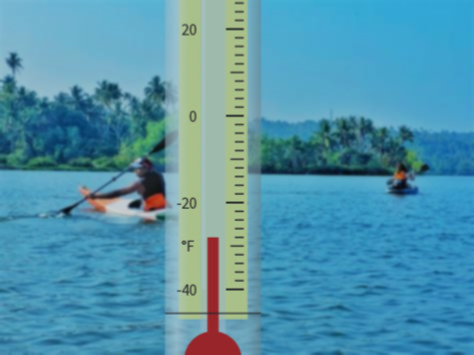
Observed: -28; °F
